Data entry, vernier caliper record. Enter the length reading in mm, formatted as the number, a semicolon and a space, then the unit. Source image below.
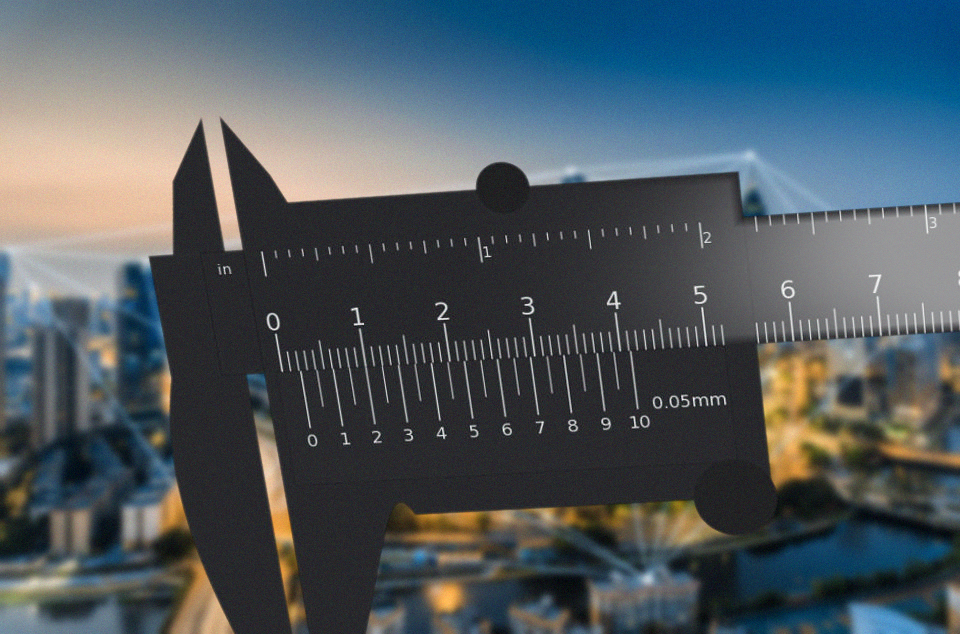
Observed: 2.2; mm
